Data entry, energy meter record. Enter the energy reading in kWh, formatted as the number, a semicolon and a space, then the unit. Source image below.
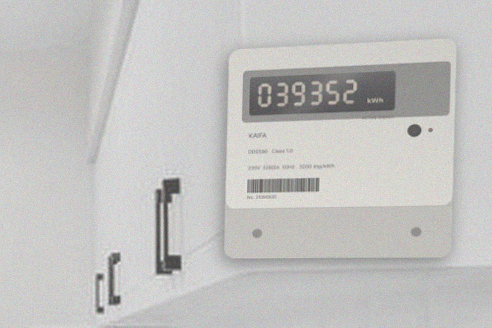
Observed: 39352; kWh
